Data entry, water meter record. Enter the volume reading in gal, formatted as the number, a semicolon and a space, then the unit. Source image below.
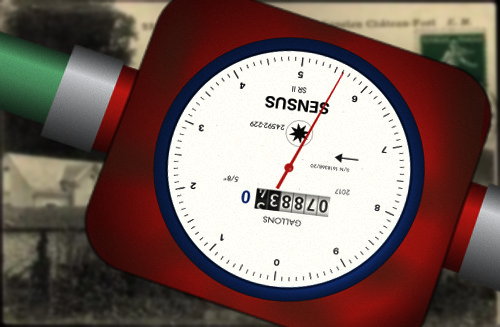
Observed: 788335.6; gal
